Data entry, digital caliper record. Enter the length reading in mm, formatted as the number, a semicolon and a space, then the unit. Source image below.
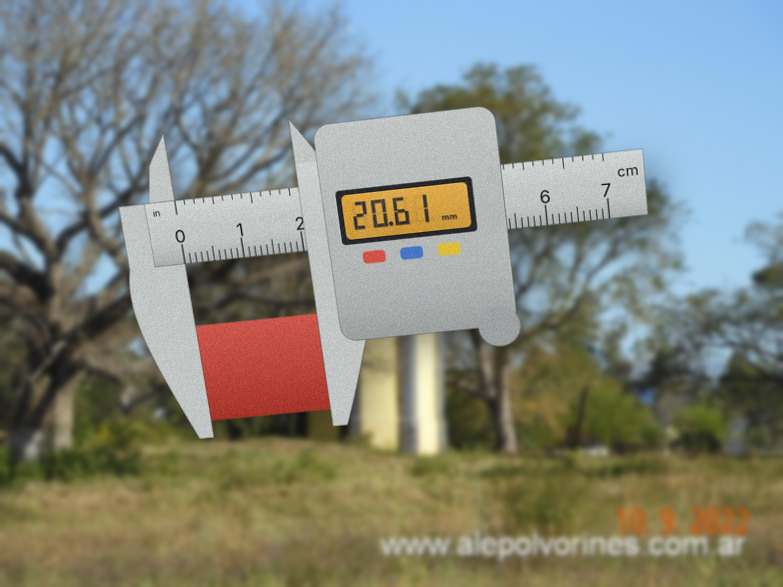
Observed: 20.61; mm
